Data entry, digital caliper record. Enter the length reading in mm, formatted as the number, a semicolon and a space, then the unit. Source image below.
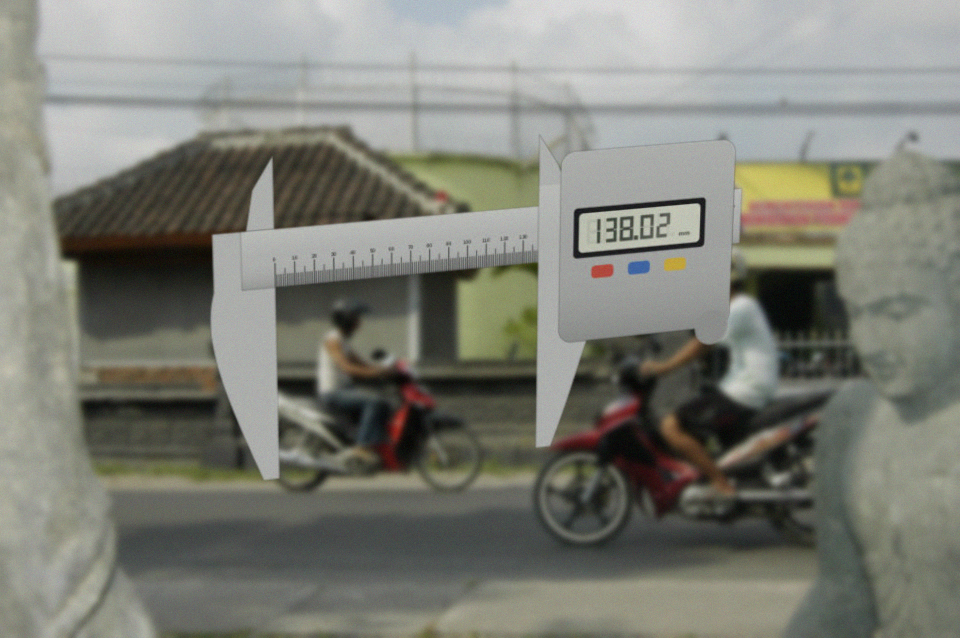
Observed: 138.02; mm
